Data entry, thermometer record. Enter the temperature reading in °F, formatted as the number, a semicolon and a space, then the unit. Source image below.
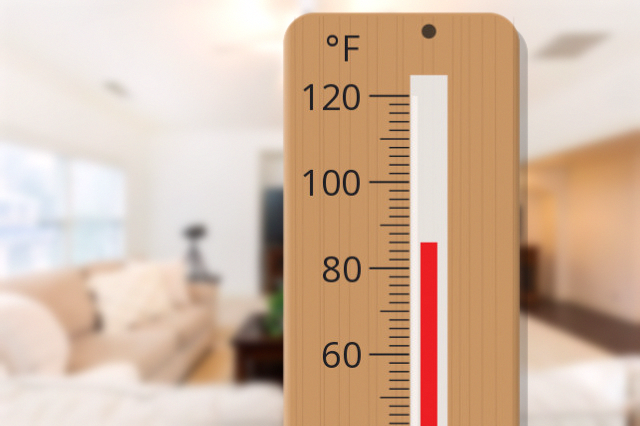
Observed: 86; °F
